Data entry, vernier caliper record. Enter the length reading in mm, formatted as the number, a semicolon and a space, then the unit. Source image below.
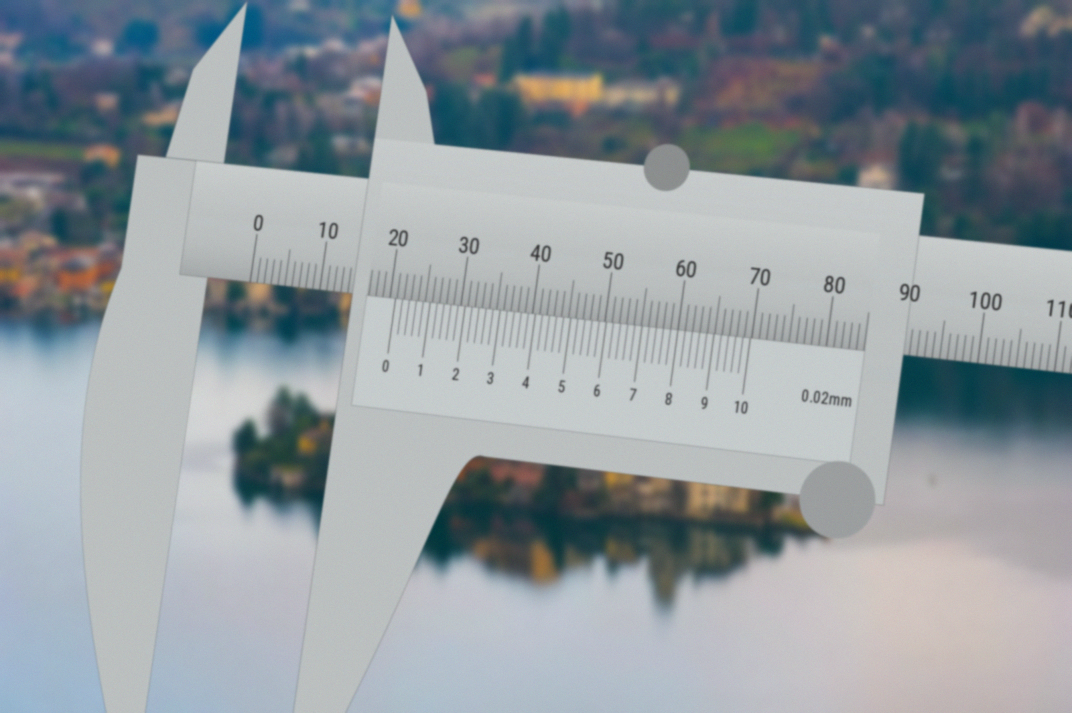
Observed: 20.8; mm
